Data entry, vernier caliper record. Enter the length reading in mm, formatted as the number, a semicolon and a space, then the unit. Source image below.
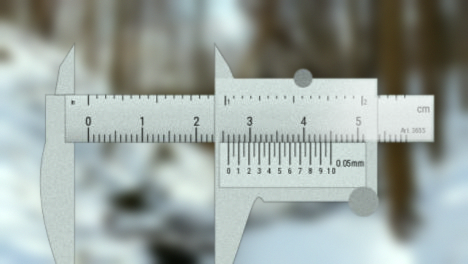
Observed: 26.0; mm
